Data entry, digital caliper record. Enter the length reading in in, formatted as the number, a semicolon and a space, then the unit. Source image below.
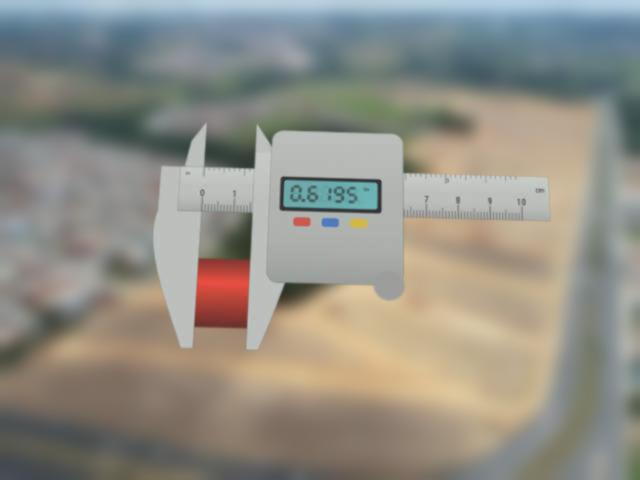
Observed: 0.6195; in
